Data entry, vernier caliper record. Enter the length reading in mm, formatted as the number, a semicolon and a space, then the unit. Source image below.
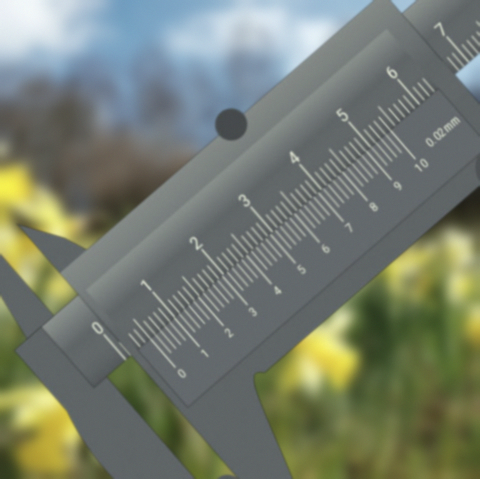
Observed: 5.0; mm
